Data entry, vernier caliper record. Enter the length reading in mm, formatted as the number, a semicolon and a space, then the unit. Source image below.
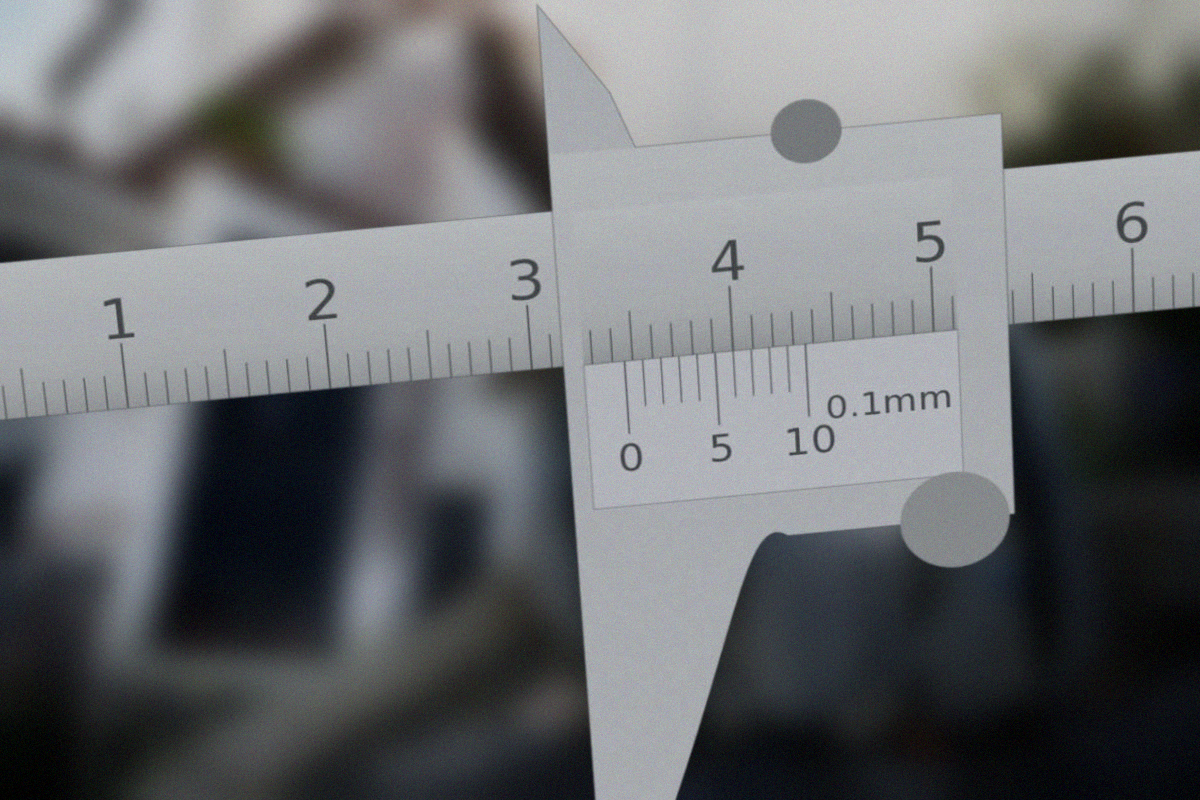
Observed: 34.6; mm
